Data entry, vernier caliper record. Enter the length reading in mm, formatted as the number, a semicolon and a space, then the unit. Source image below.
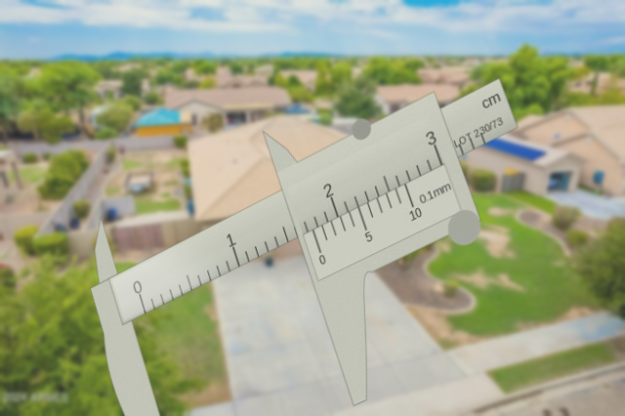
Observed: 17.5; mm
